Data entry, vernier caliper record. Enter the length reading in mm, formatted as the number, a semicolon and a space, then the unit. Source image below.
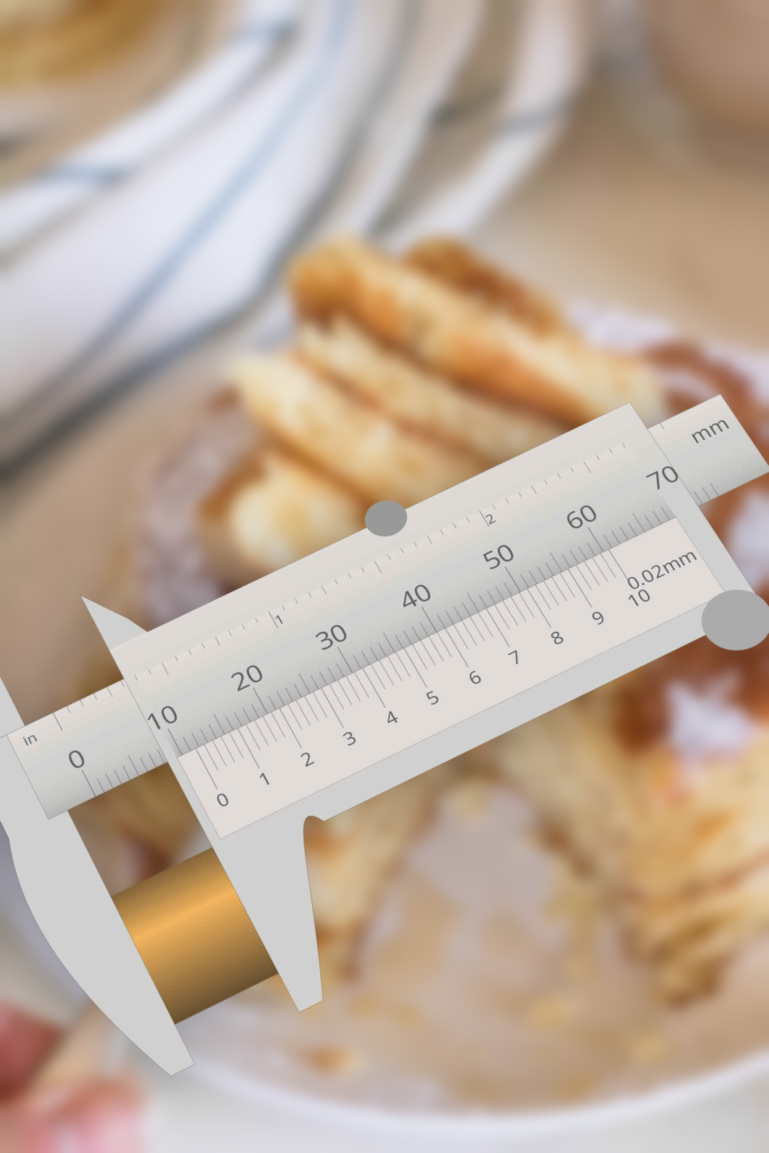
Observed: 11.6; mm
